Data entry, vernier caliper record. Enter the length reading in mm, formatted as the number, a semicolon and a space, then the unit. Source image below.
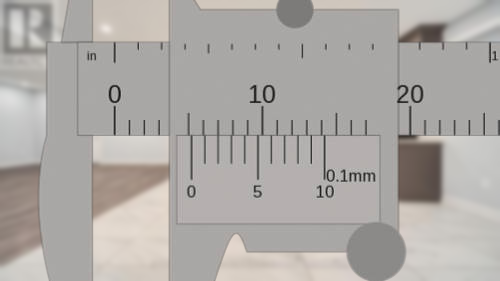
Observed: 5.2; mm
